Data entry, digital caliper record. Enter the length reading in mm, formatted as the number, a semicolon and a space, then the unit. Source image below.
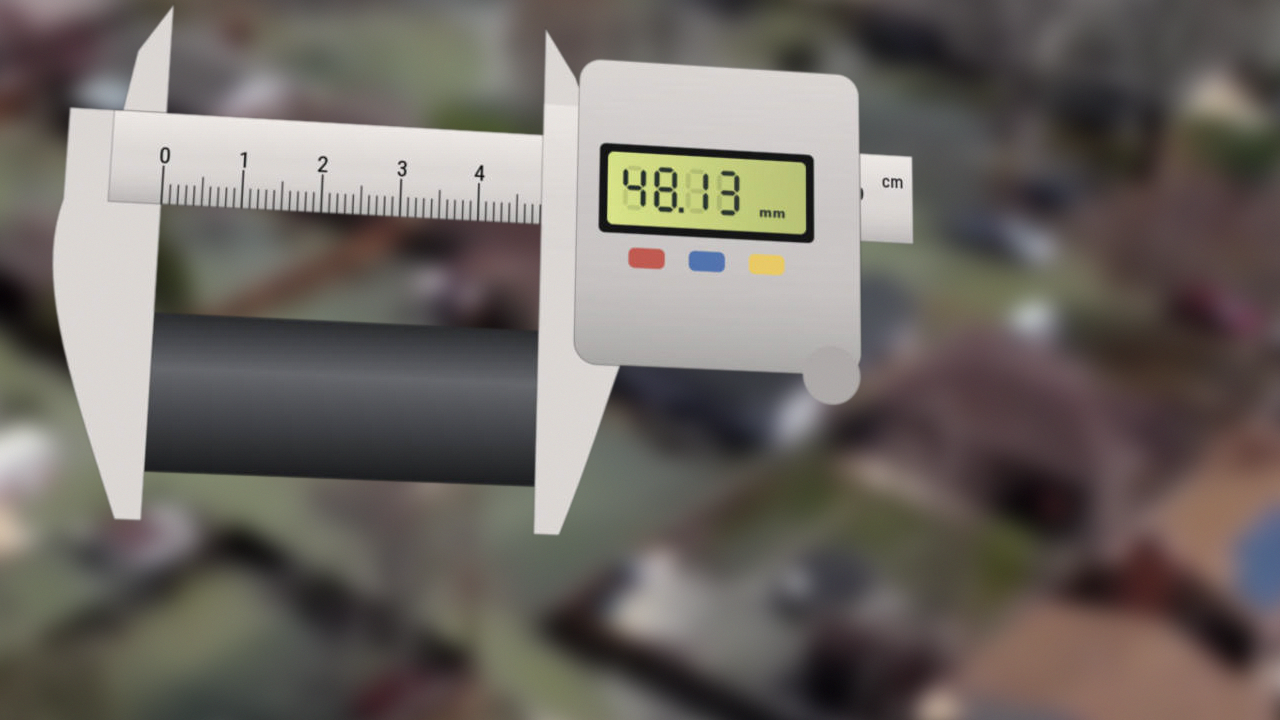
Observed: 48.13; mm
